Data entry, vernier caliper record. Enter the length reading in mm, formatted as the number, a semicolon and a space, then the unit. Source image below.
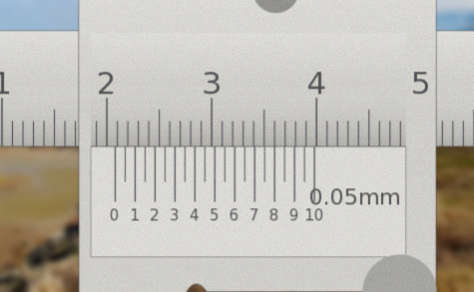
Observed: 20.8; mm
